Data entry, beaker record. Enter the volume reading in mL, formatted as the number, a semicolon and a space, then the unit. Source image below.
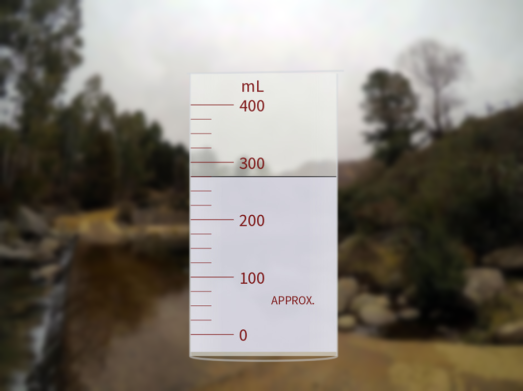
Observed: 275; mL
